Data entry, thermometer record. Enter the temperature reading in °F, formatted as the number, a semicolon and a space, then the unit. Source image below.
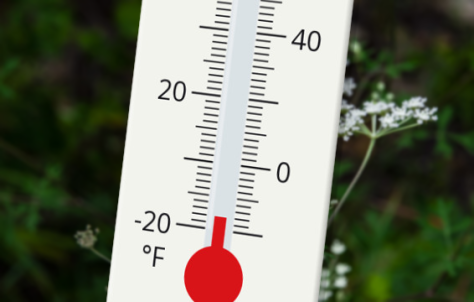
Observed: -16; °F
